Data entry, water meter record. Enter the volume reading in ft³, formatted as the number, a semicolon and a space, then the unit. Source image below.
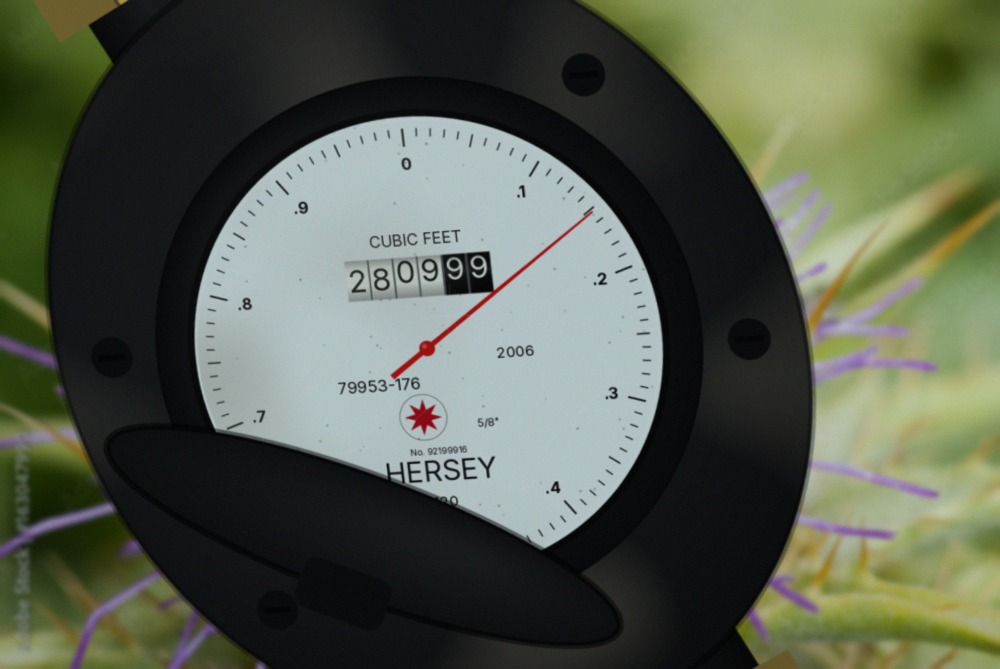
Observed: 280999.15; ft³
